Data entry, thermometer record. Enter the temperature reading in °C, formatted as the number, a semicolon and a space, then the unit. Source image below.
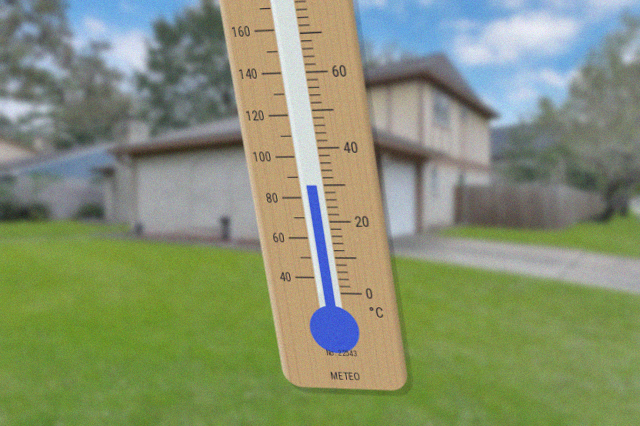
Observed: 30; °C
